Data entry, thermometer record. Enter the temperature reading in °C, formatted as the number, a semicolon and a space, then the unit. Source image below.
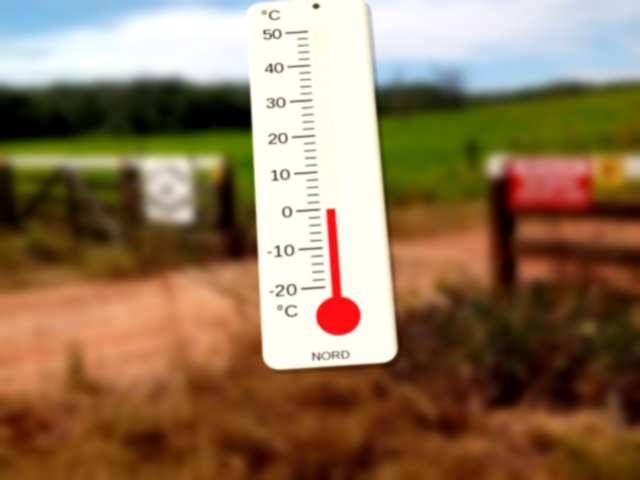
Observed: 0; °C
